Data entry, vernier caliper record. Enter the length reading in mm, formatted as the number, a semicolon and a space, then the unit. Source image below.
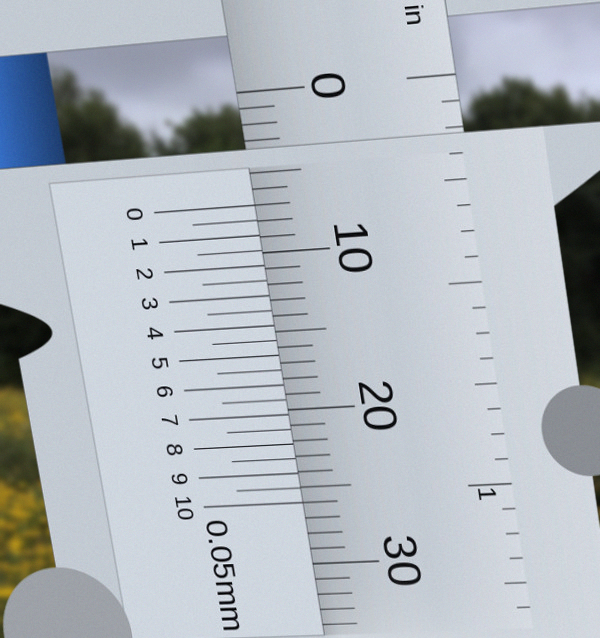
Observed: 7.0; mm
